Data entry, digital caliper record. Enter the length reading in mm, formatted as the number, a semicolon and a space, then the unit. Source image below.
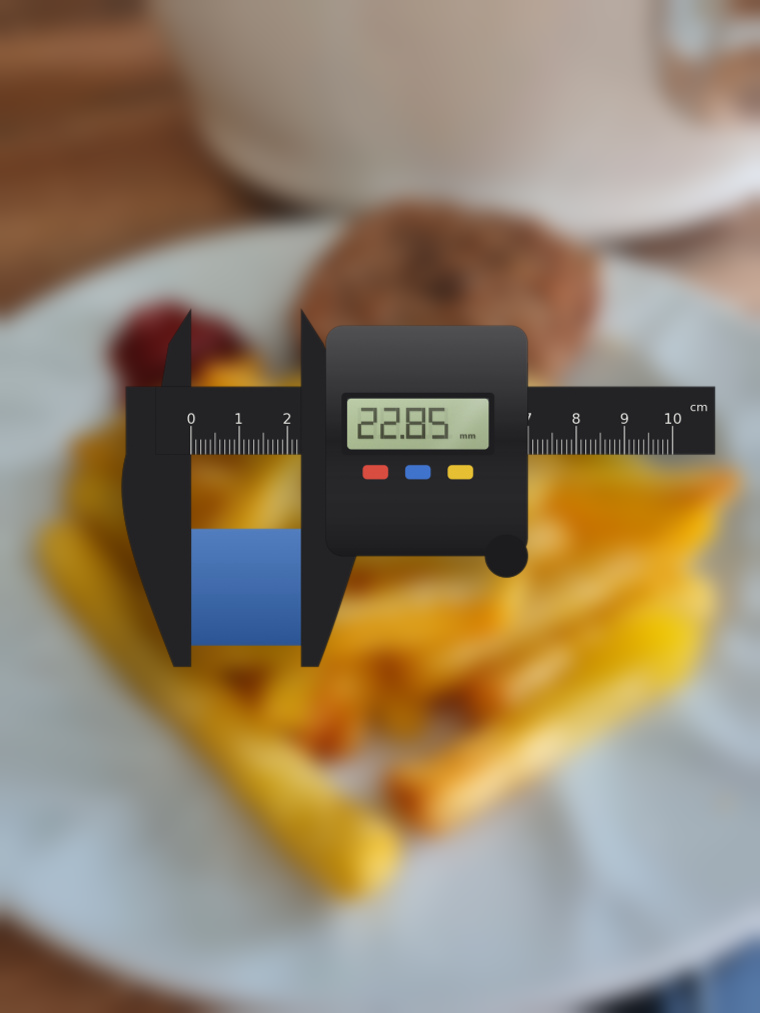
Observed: 22.85; mm
